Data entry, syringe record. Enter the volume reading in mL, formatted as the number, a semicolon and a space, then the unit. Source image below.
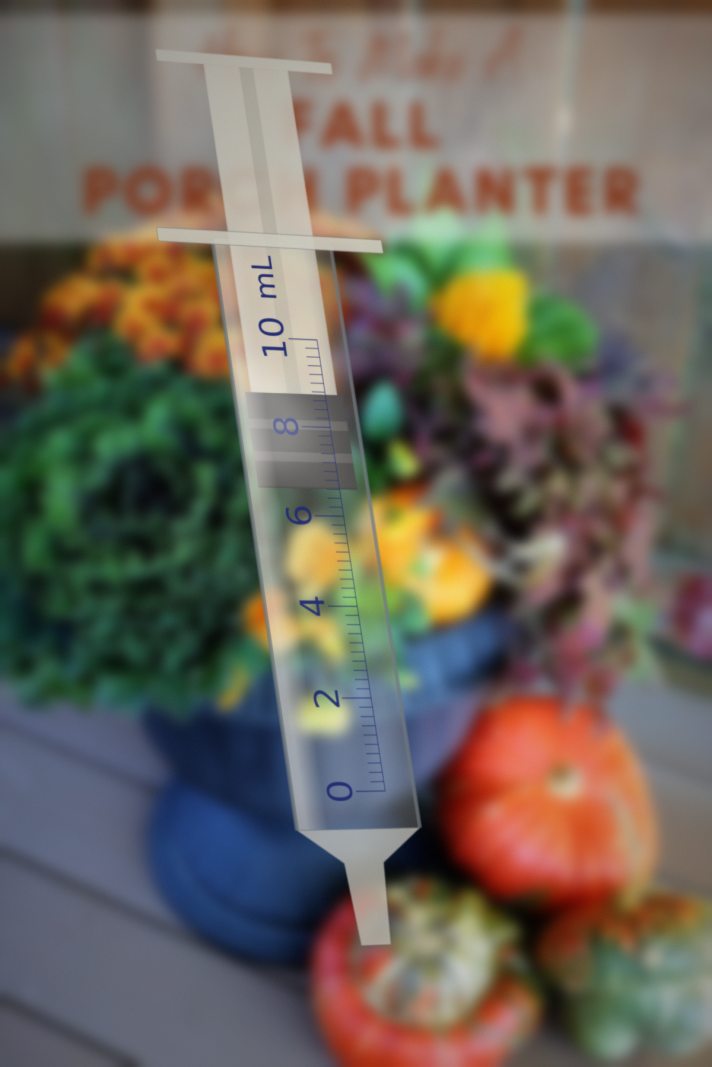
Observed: 6.6; mL
